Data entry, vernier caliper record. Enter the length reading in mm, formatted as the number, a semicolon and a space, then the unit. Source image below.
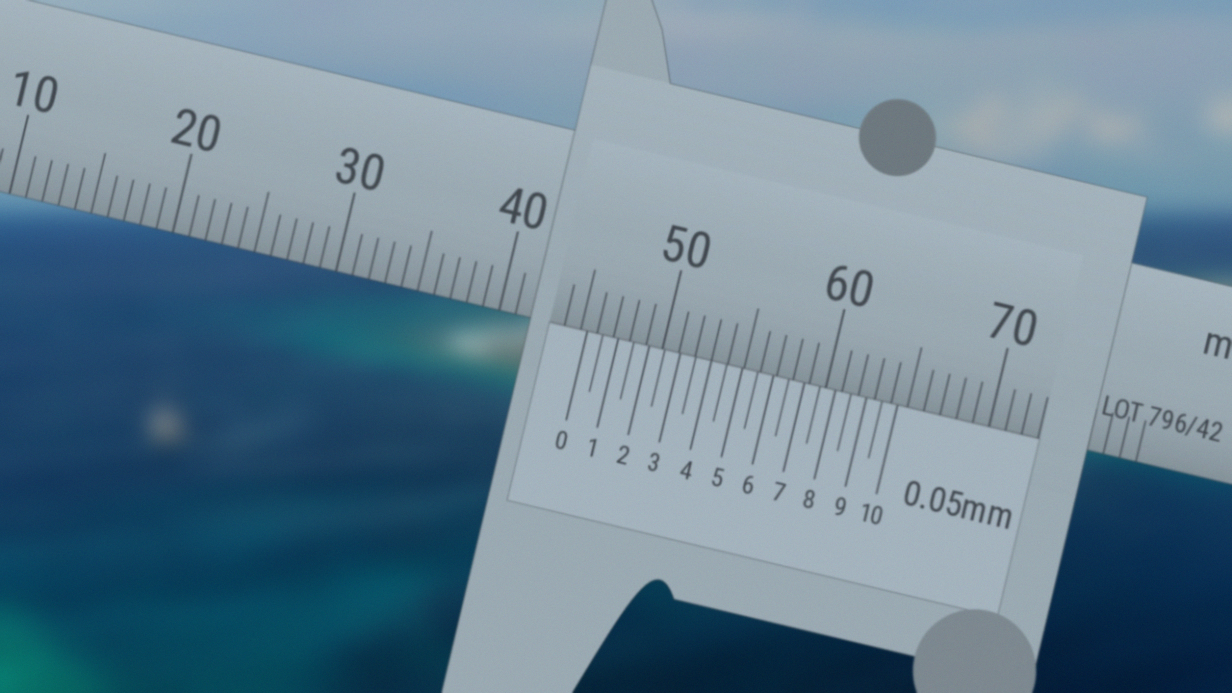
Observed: 45.4; mm
